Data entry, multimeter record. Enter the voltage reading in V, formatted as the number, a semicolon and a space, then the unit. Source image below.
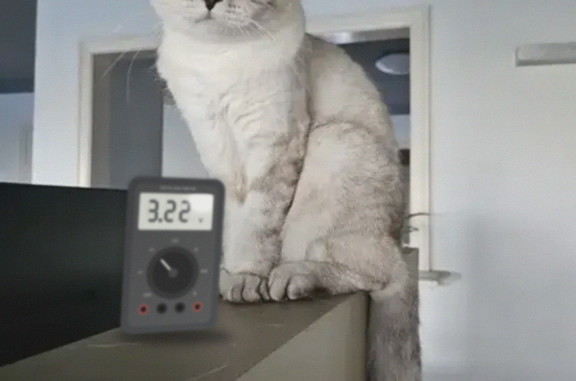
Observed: 3.22; V
